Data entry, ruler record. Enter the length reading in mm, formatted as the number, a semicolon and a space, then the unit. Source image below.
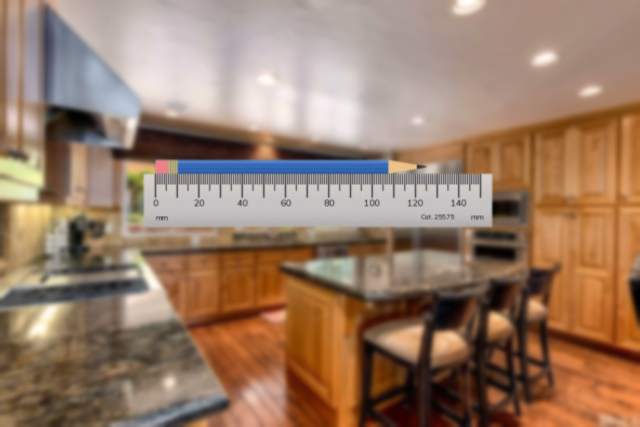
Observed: 125; mm
